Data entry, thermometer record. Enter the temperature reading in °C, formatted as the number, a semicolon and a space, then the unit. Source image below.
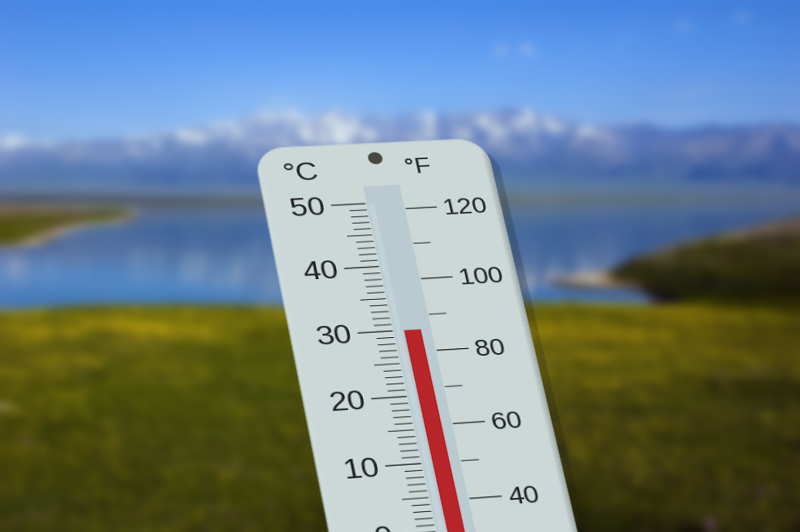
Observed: 30; °C
